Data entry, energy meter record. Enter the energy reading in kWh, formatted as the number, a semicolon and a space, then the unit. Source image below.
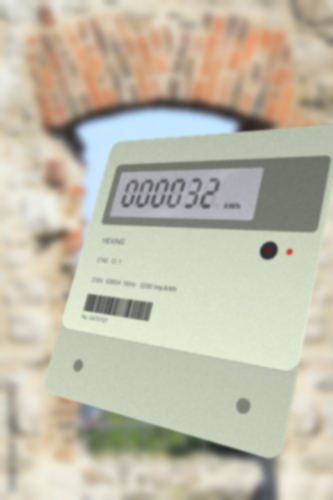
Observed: 32; kWh
